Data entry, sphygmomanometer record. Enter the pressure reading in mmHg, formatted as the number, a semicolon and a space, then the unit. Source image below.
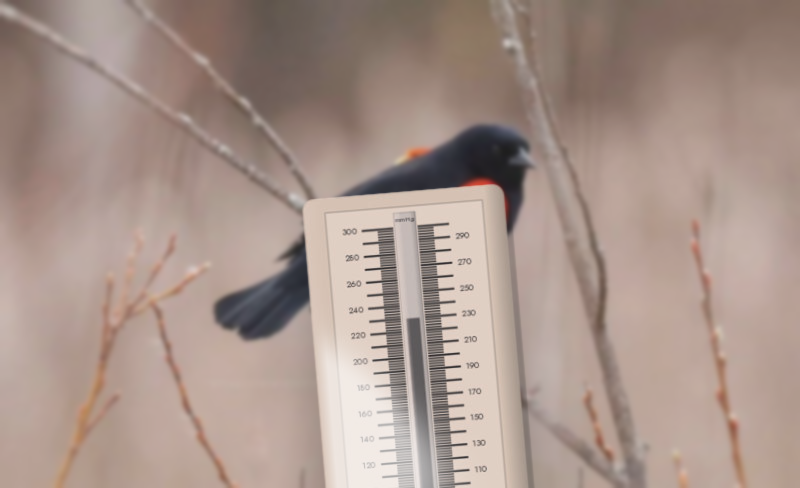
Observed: 230; mmHg
